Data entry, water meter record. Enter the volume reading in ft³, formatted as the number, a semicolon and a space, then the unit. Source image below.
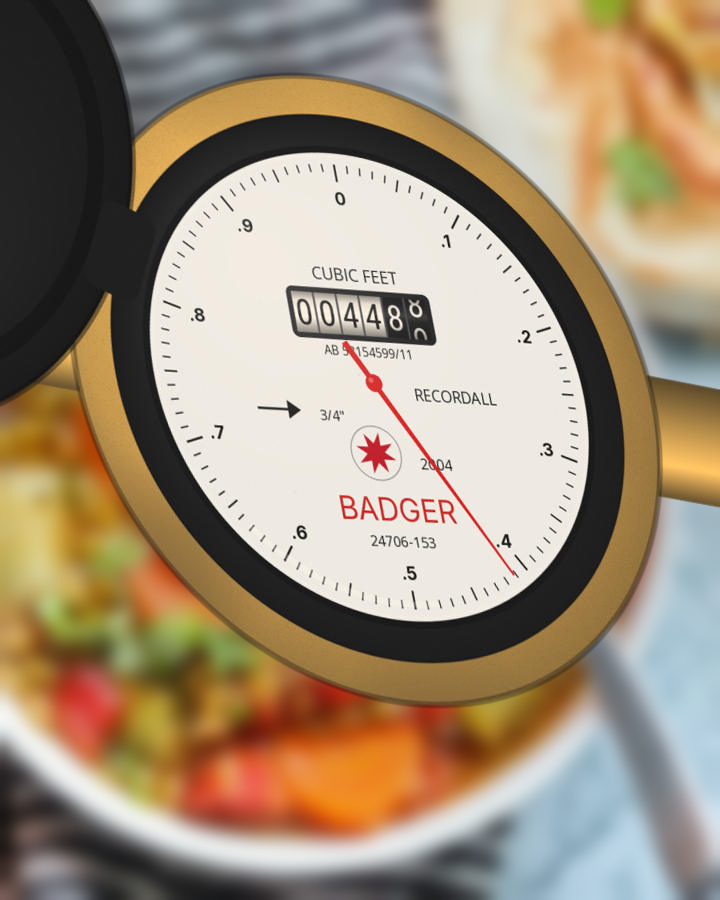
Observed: 4488.41; ft³
